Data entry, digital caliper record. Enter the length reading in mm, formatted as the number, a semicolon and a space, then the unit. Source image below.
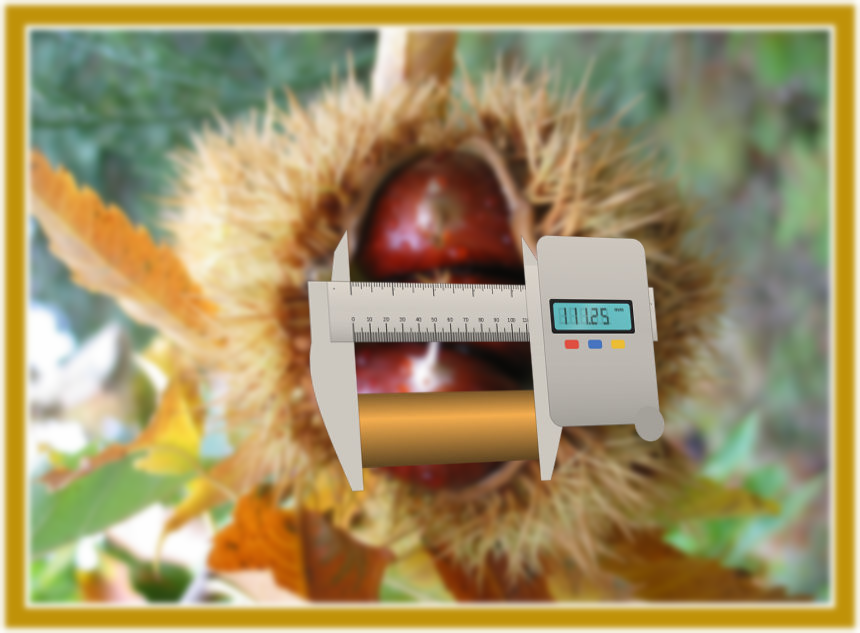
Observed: 111.25; mm
